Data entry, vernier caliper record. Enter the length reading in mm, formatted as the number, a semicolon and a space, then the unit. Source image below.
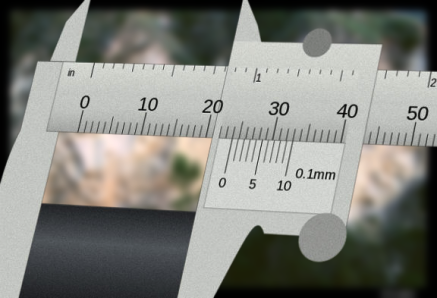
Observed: 24.0; mm
